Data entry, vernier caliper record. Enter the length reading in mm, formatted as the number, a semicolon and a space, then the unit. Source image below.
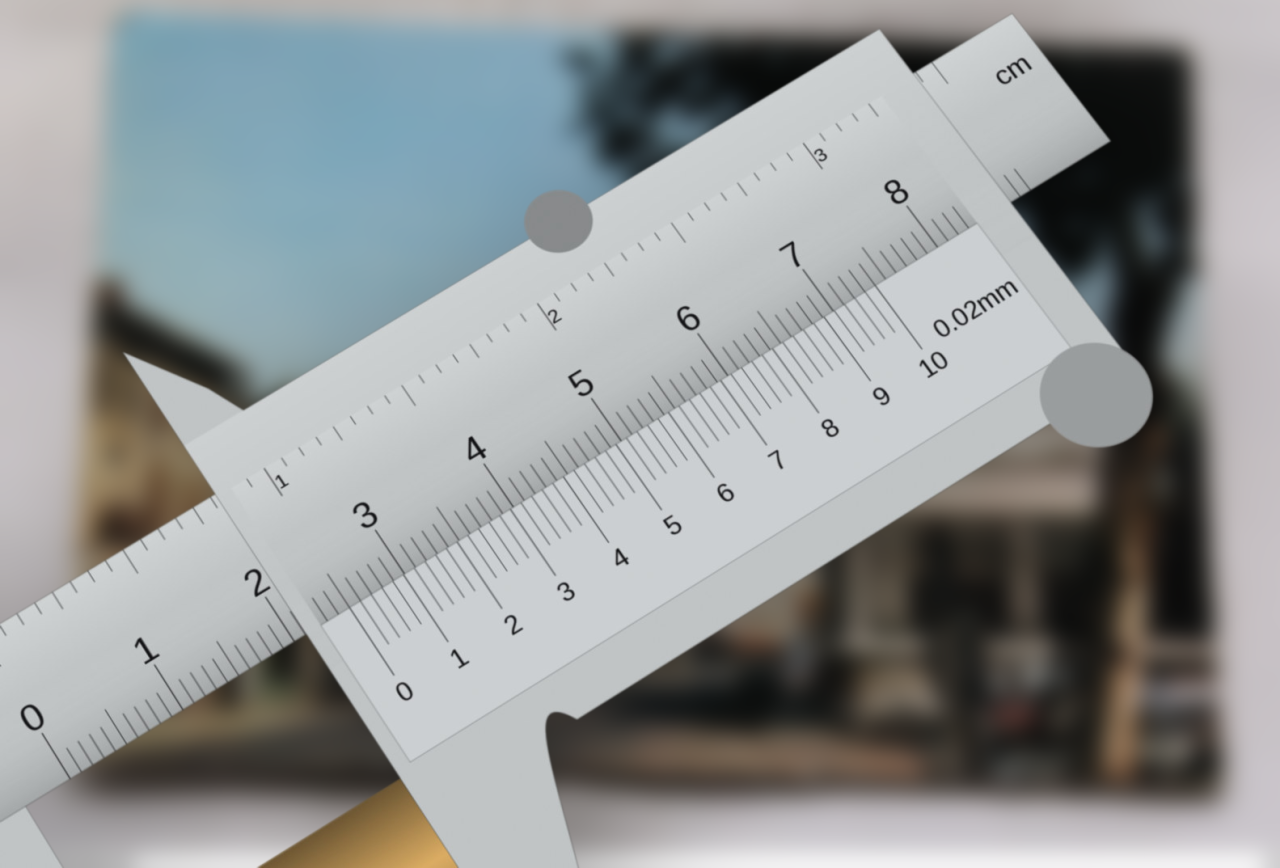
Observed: 25.0; mm
